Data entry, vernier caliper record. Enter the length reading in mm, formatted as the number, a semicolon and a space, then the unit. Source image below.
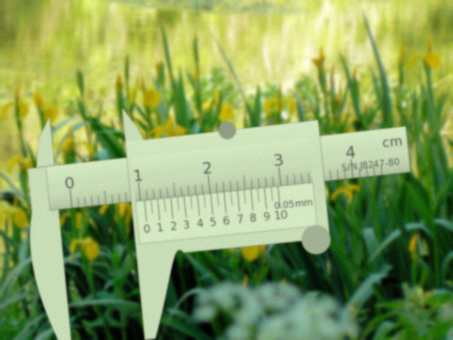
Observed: 10.6; mm
